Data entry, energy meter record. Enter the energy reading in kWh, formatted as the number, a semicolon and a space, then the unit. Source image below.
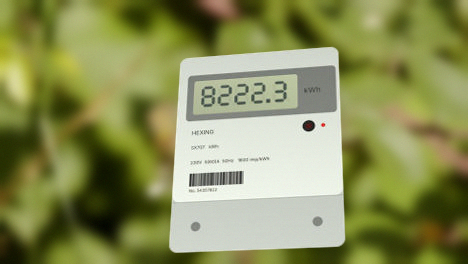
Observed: 8222.3; kWh
